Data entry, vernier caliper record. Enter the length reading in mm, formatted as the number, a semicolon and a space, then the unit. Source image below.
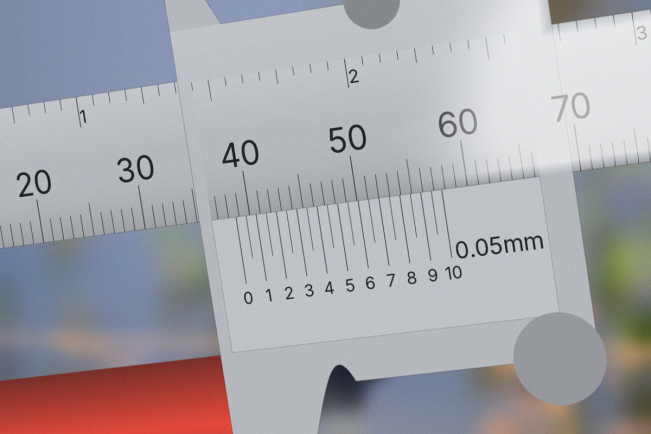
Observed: 38.7; mm
